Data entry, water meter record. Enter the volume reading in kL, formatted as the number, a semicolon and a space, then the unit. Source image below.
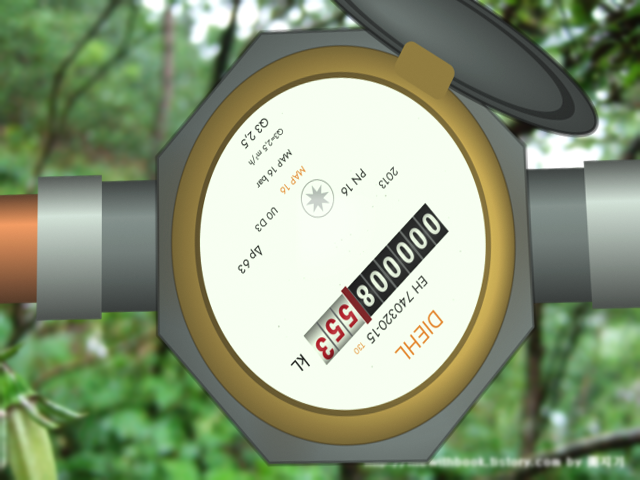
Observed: 8.553; kL
